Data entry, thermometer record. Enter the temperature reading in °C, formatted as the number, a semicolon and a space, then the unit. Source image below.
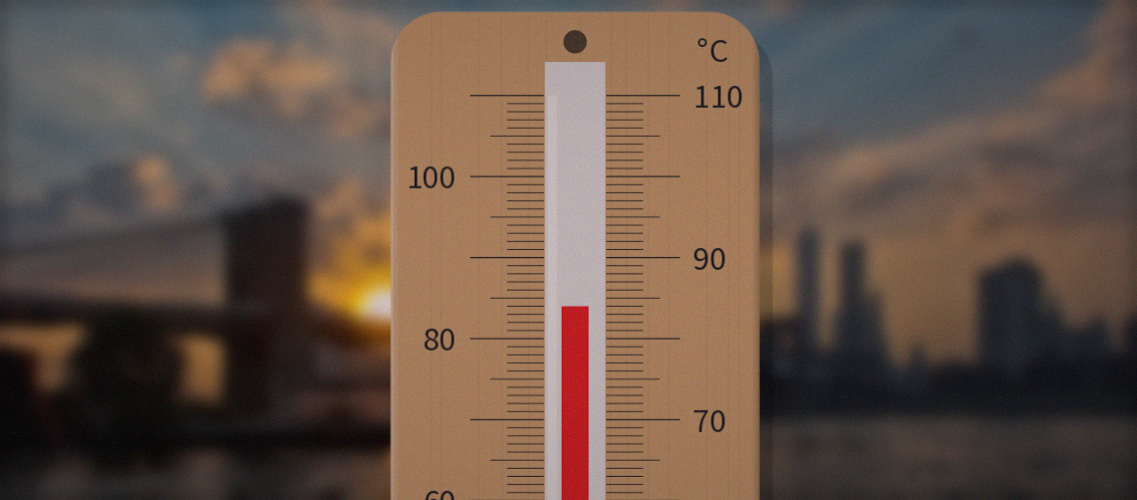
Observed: 84; °C
